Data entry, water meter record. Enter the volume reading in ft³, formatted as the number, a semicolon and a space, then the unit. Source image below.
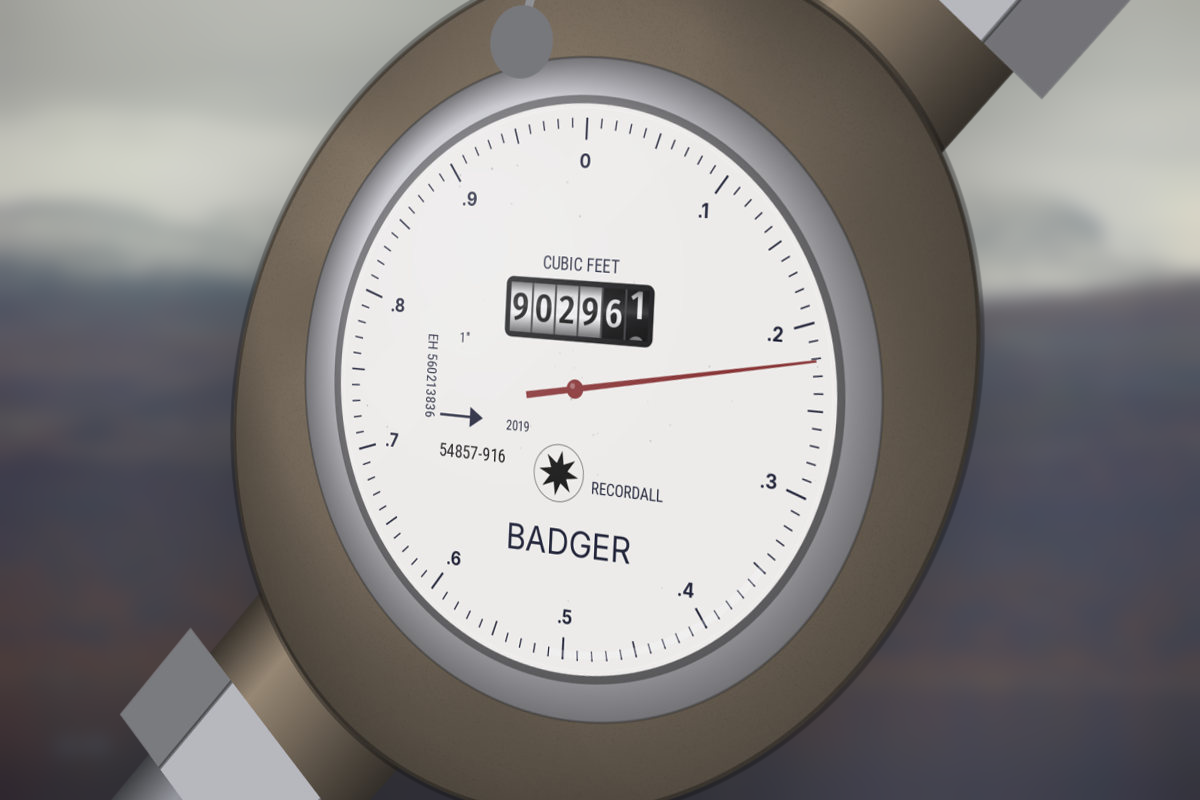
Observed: 902961.22; ft³
